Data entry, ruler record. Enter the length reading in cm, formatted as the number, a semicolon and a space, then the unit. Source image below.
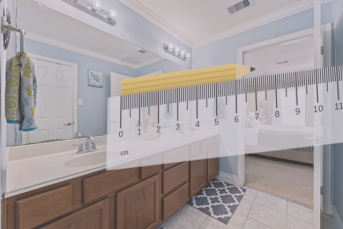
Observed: 7; cm
